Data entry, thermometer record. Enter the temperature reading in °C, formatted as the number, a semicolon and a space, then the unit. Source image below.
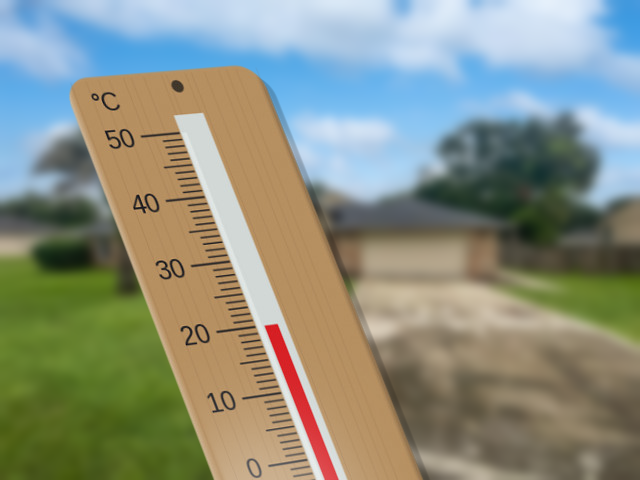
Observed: 20; °C
